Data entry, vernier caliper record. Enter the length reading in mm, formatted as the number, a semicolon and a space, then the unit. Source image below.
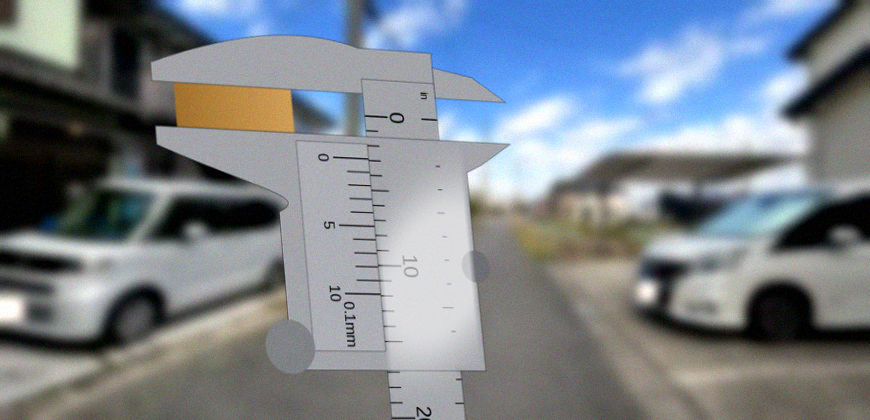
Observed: 2.9; mm
